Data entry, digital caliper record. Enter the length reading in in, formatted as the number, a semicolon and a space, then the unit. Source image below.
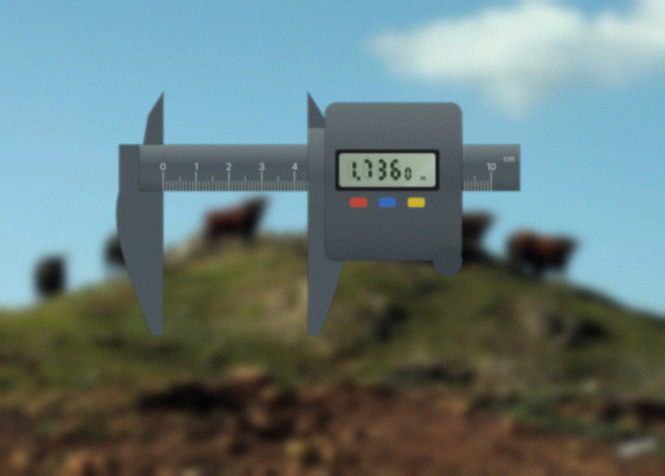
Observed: 1.7360; in
